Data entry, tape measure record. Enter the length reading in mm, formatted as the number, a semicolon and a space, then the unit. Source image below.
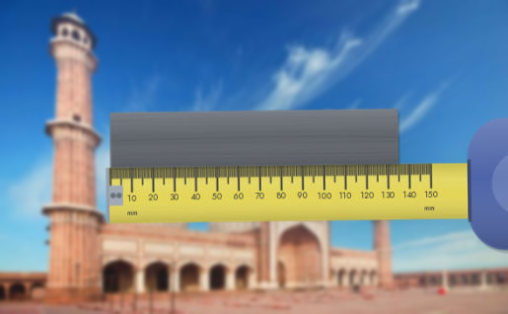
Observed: 135; mm
